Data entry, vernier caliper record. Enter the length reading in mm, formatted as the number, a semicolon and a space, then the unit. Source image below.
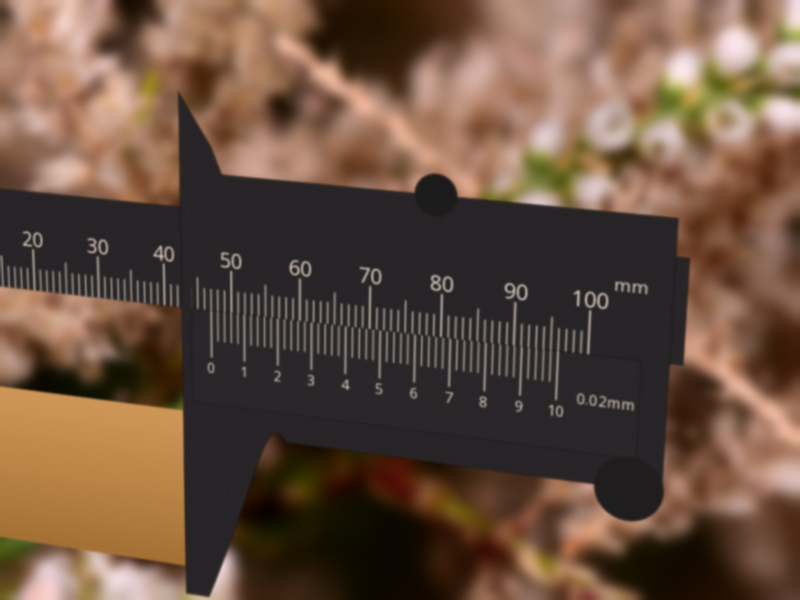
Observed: 47.0; mm
